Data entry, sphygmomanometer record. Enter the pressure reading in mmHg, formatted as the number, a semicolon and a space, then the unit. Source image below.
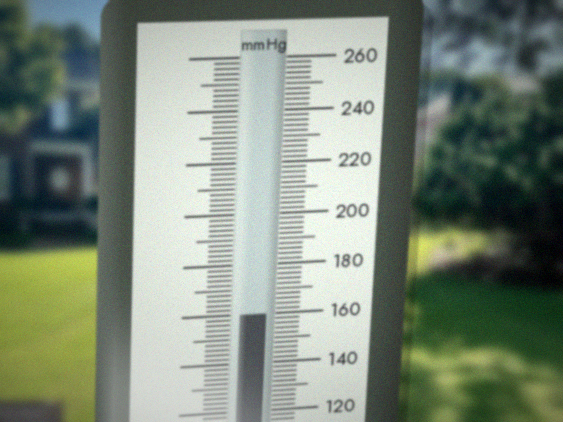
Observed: 160; mmHg
